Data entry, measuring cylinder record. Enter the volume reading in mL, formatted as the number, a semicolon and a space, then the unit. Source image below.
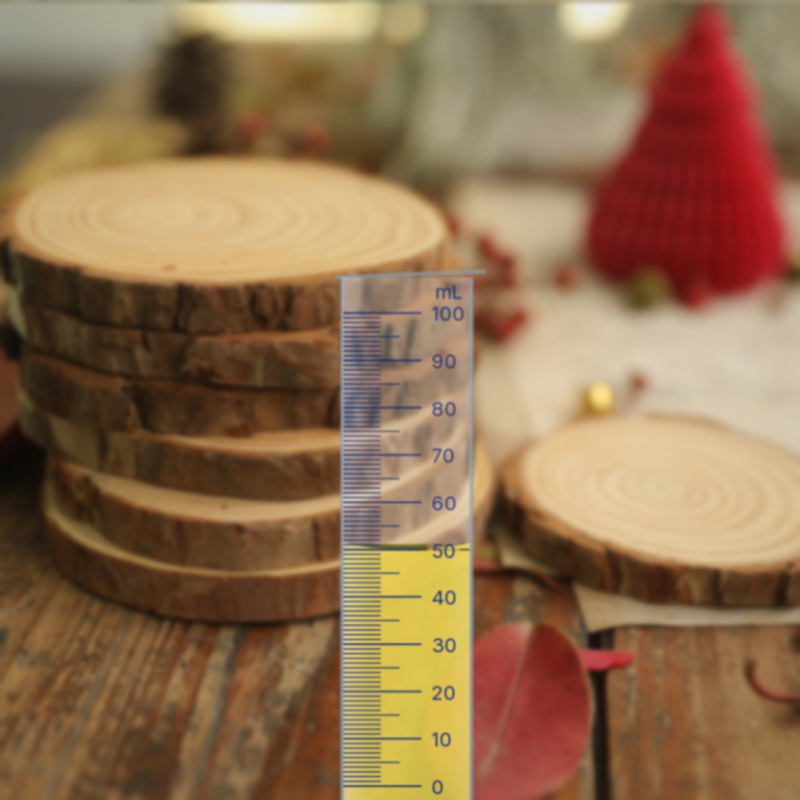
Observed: 50; mL
